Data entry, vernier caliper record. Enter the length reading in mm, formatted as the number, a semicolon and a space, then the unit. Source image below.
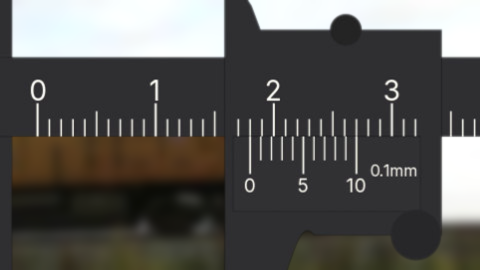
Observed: 18.0; mm
